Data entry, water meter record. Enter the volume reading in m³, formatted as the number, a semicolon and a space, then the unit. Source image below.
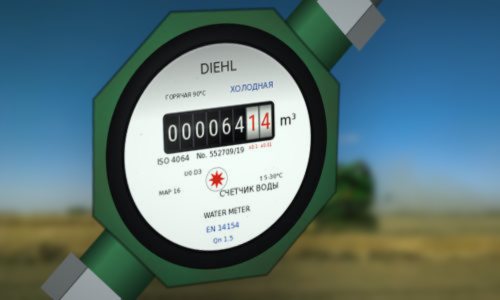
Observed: 64.14; m³
